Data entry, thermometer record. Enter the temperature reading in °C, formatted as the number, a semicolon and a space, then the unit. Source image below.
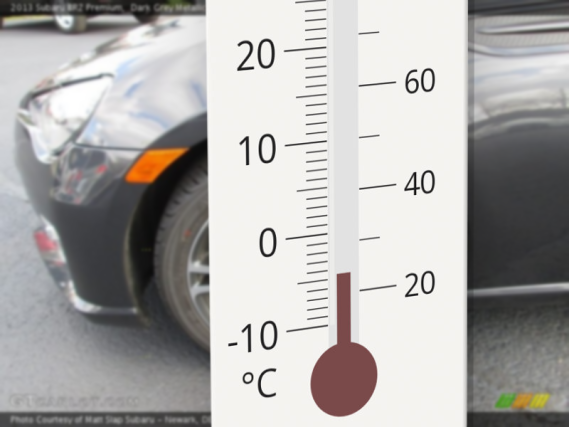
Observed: -4.5; °C
